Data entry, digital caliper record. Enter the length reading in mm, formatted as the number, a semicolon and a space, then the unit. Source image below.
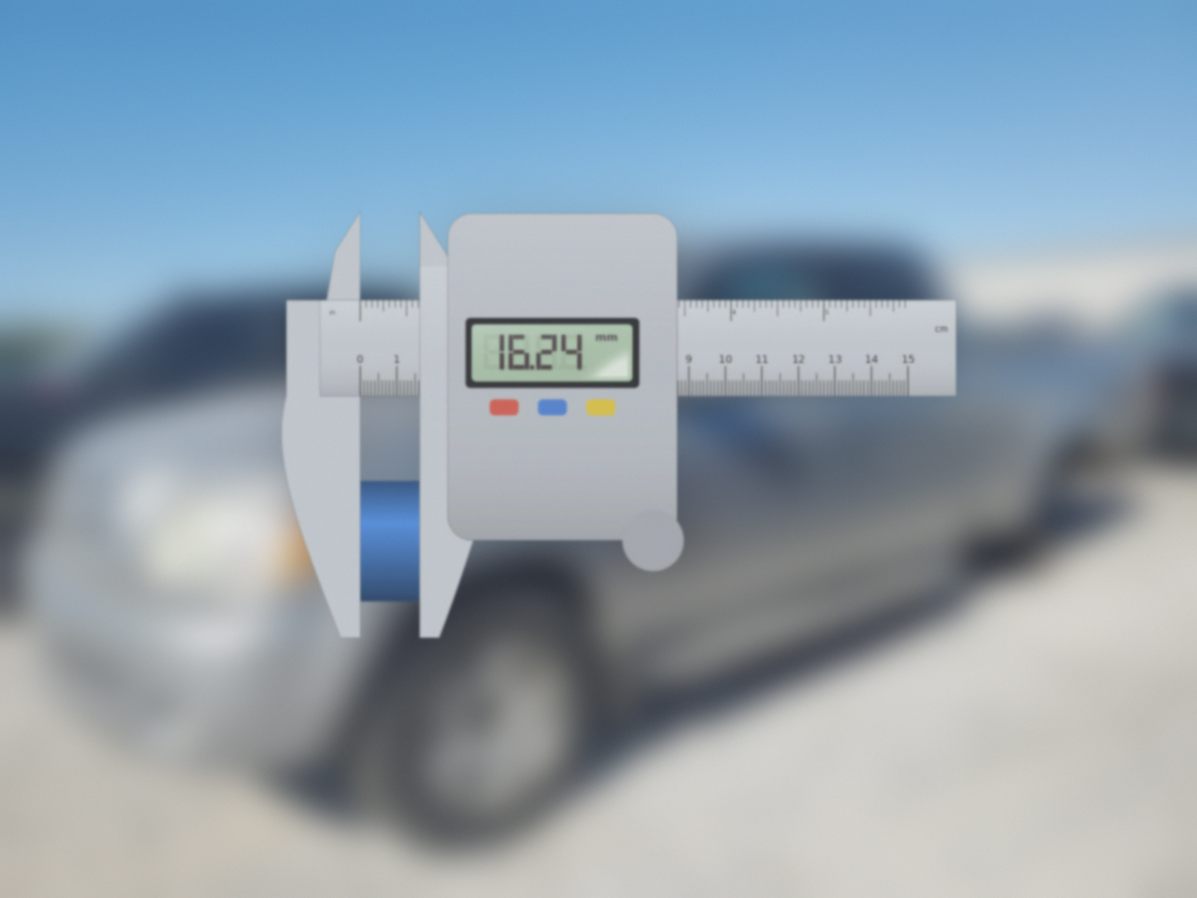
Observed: 16.24; mm
